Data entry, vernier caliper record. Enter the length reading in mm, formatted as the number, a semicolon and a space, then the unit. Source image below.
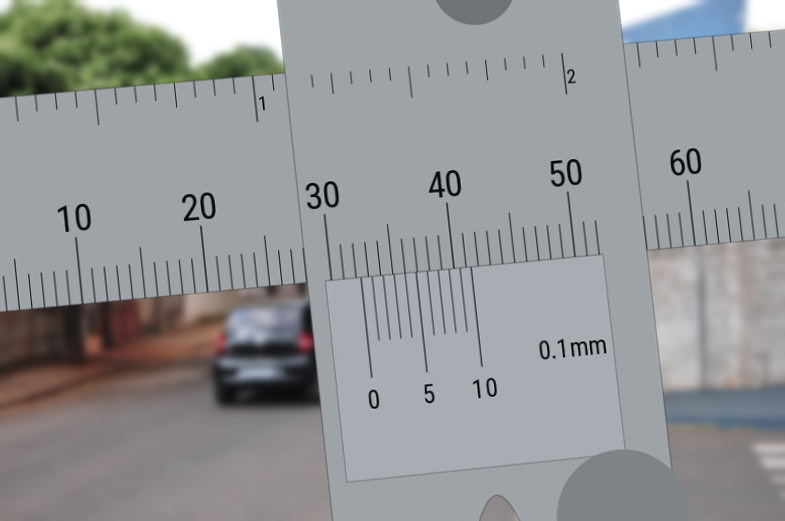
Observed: 32.4; mm
